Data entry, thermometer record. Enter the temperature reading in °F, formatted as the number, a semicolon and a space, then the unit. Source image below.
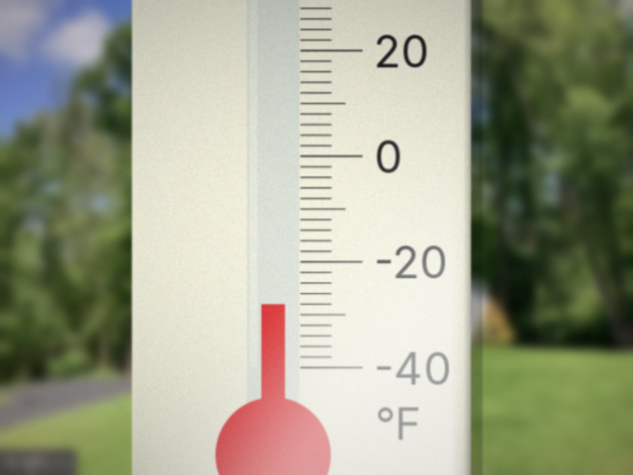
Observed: -28; °F
